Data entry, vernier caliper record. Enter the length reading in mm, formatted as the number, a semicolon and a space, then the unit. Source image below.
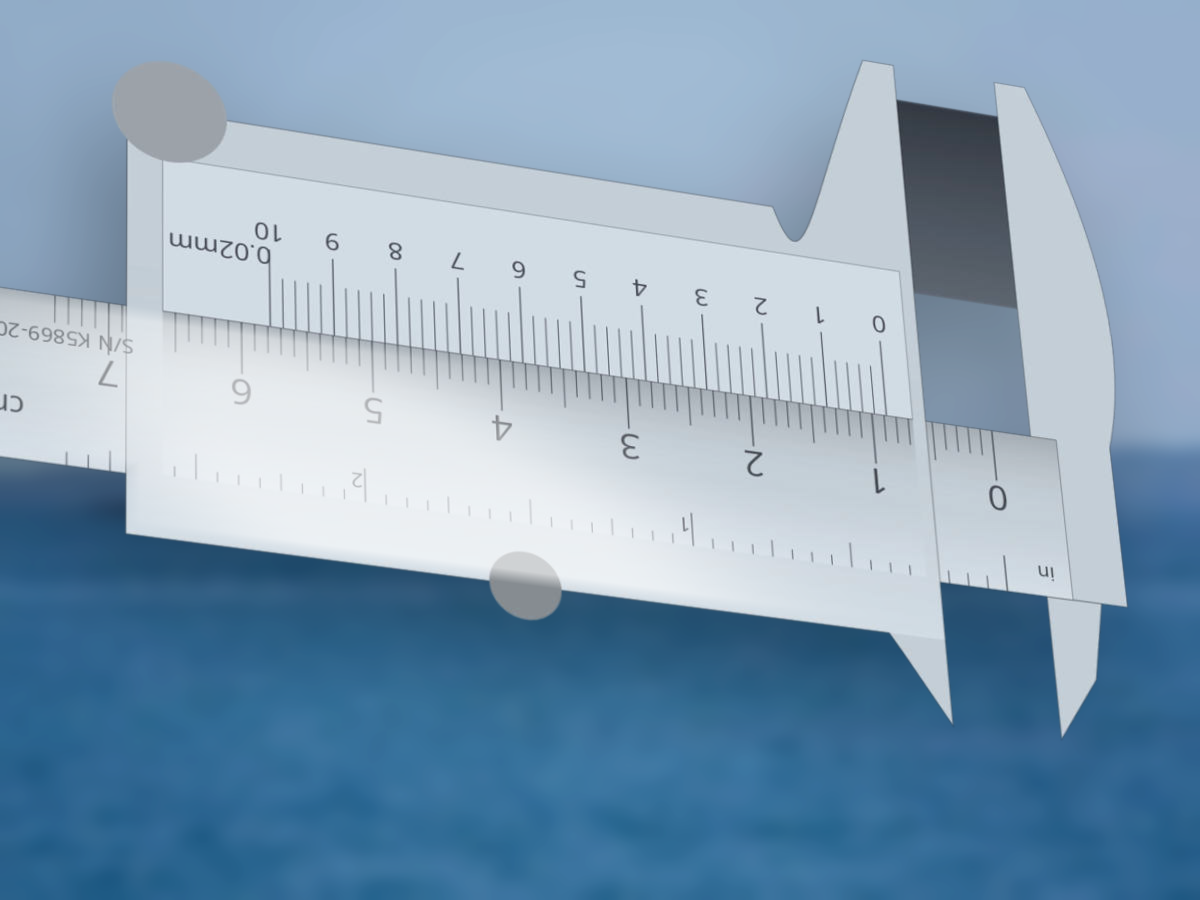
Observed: 8.8; mm
